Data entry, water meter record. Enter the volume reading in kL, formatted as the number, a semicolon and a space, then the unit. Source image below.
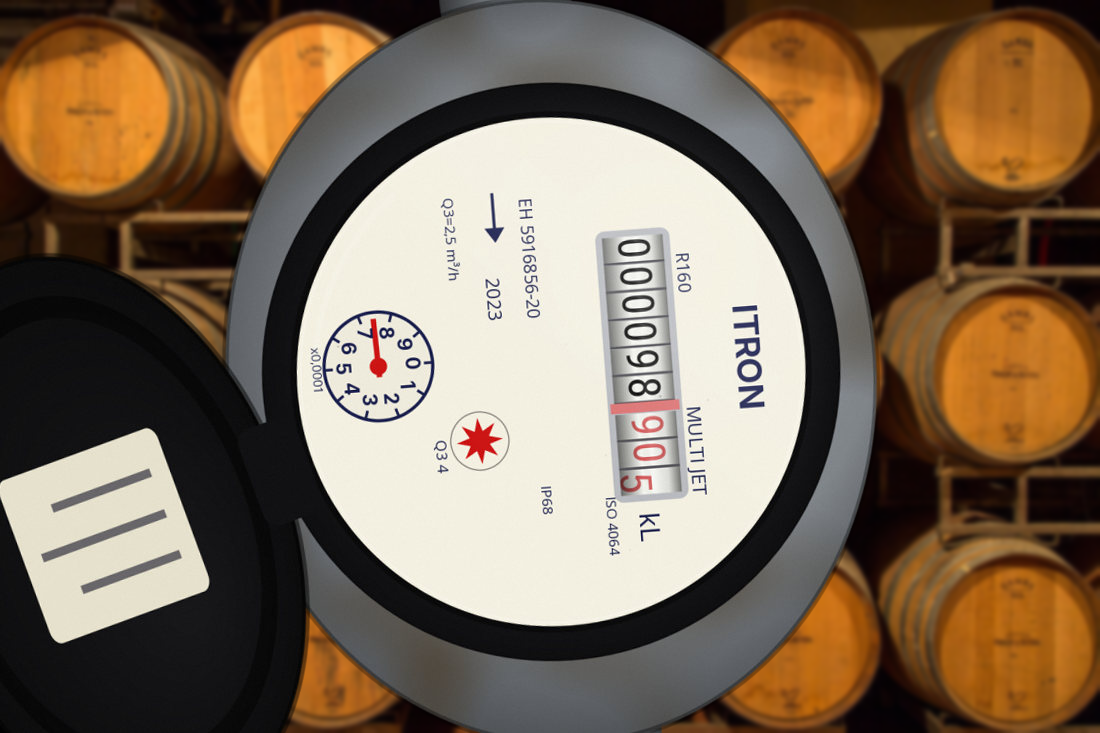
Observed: 98.9047; kL
